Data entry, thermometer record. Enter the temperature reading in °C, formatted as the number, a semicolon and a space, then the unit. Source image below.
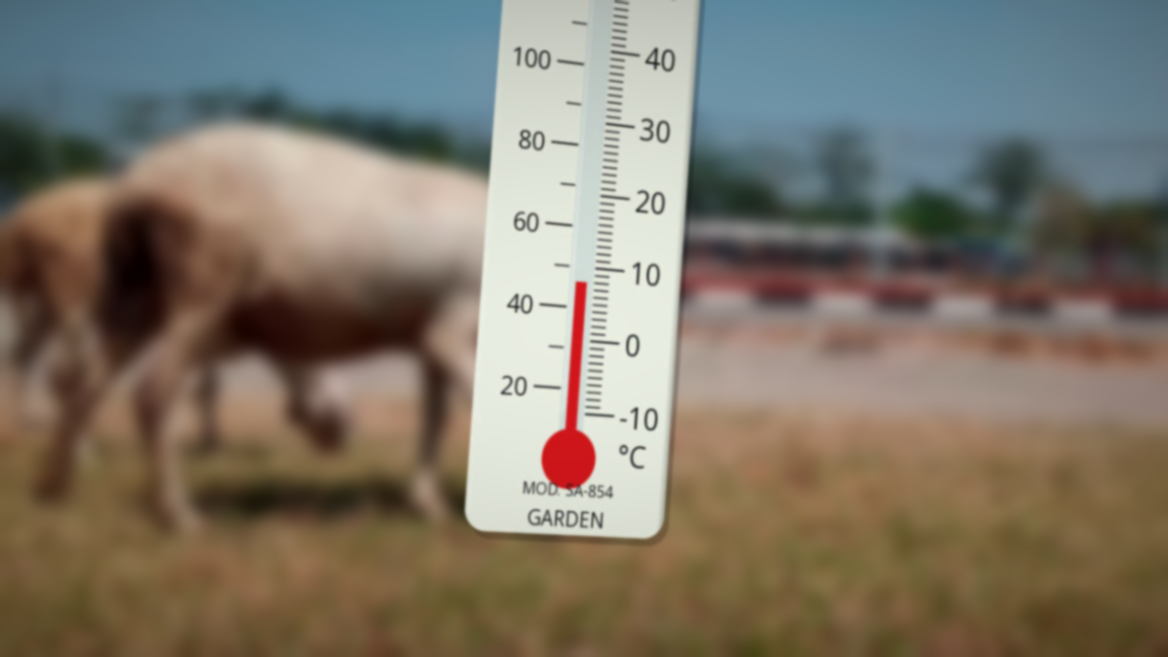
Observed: 8; °C
